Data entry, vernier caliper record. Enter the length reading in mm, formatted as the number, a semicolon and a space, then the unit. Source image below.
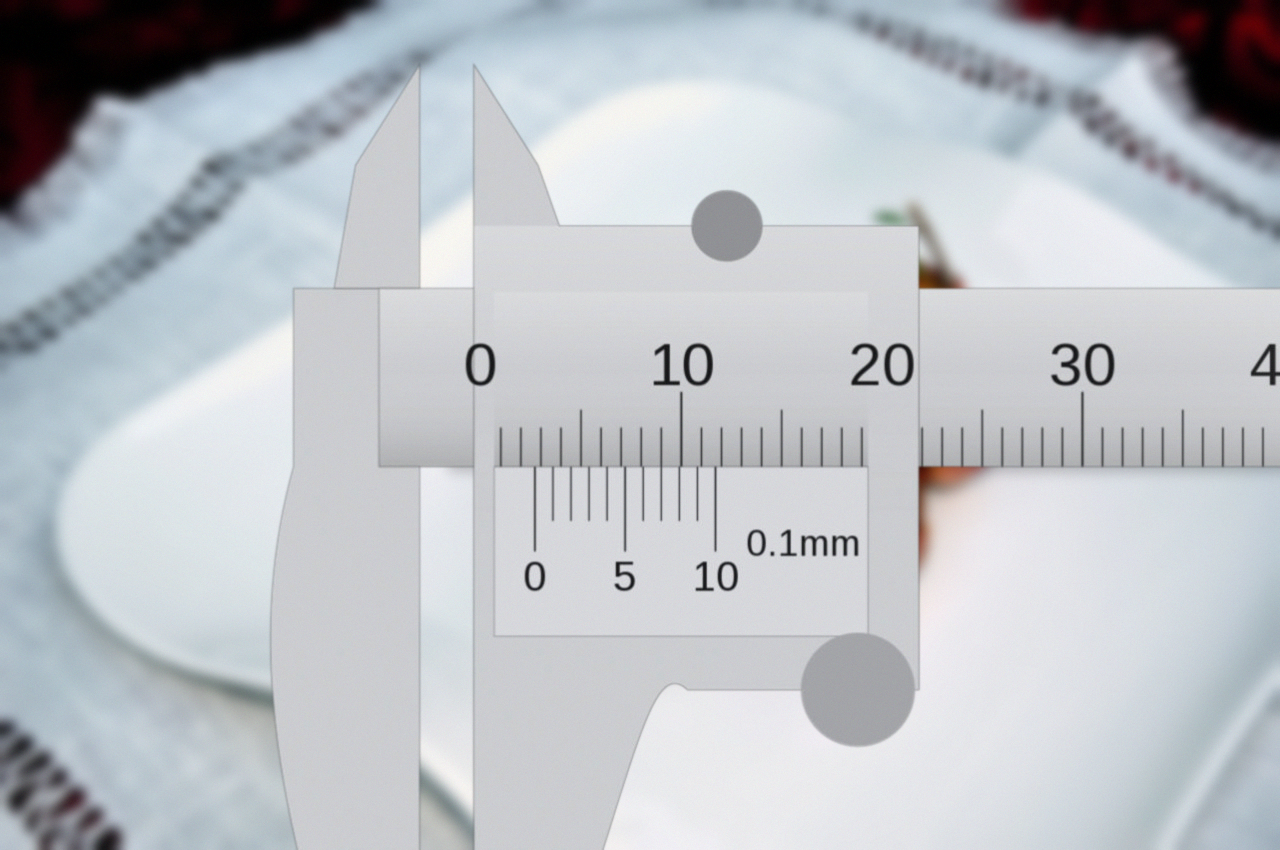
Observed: 2.7; mm
